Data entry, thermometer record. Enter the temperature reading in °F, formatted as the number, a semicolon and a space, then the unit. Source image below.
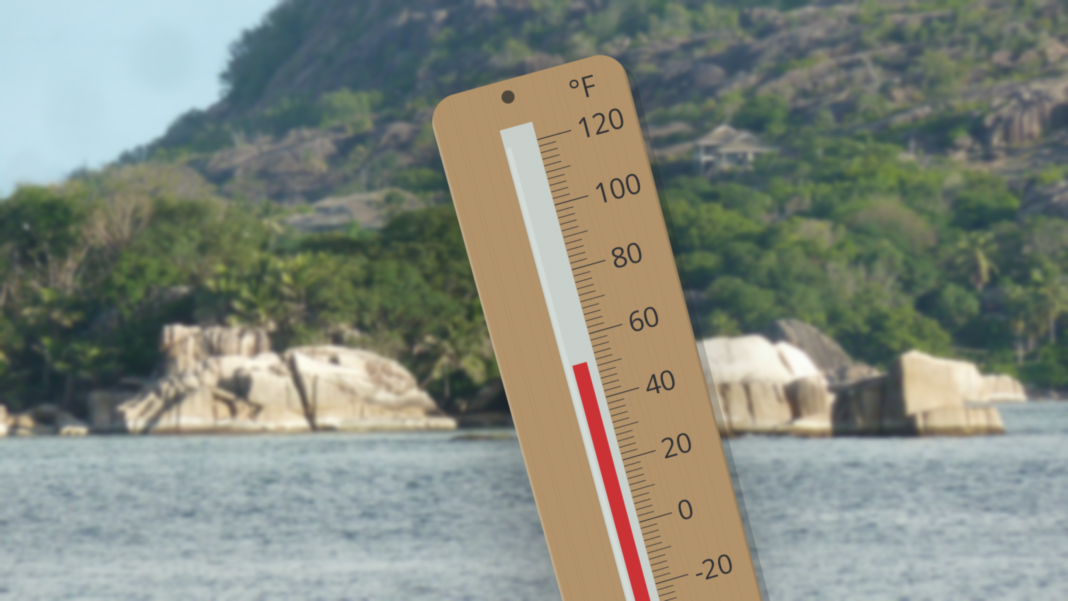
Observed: 52; °F
